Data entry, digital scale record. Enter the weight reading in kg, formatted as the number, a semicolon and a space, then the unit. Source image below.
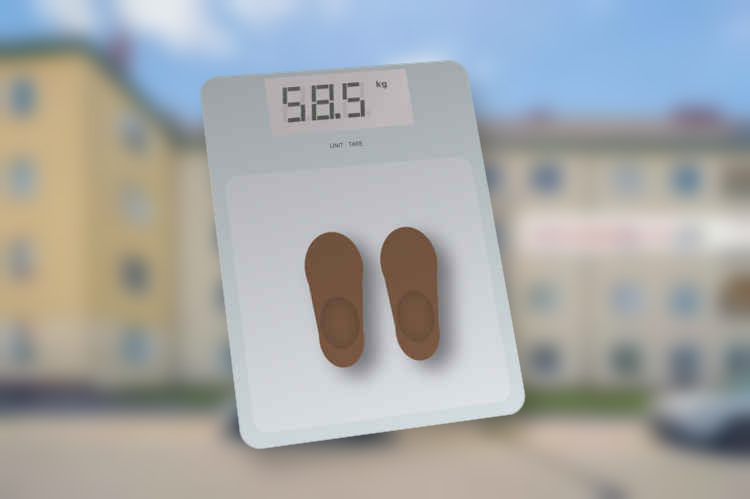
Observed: 58.5; kg
